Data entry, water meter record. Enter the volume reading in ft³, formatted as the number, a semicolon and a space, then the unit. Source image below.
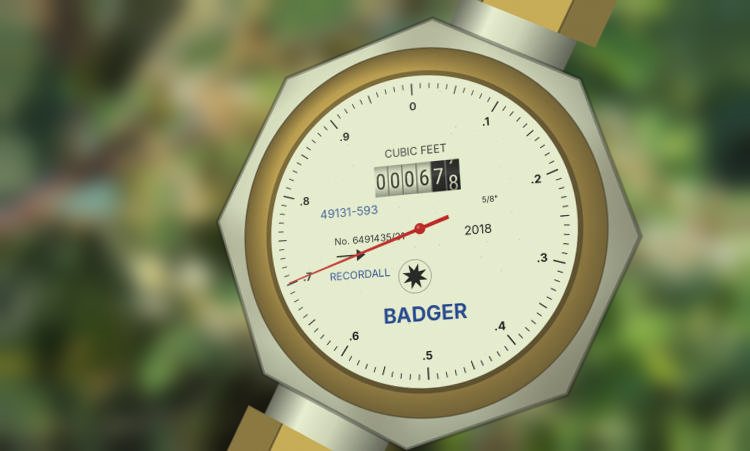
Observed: 677.70; ft³
